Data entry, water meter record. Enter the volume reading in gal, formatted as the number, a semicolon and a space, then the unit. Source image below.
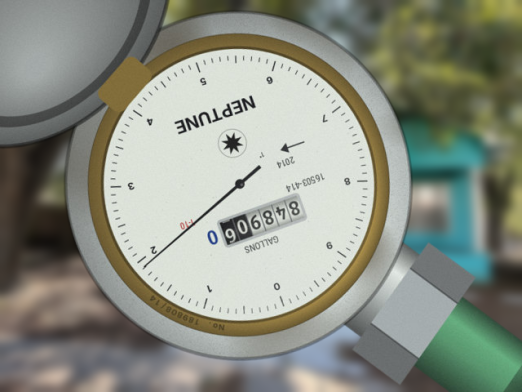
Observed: 8489061.9; gal
